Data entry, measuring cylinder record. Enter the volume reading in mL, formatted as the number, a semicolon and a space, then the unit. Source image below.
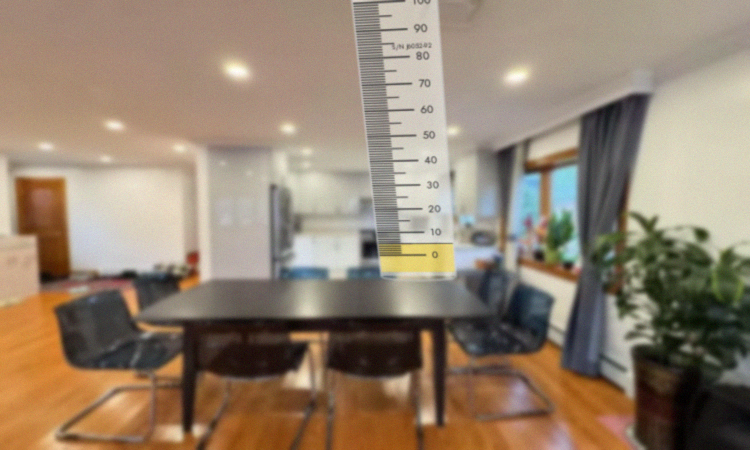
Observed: 5; mL
